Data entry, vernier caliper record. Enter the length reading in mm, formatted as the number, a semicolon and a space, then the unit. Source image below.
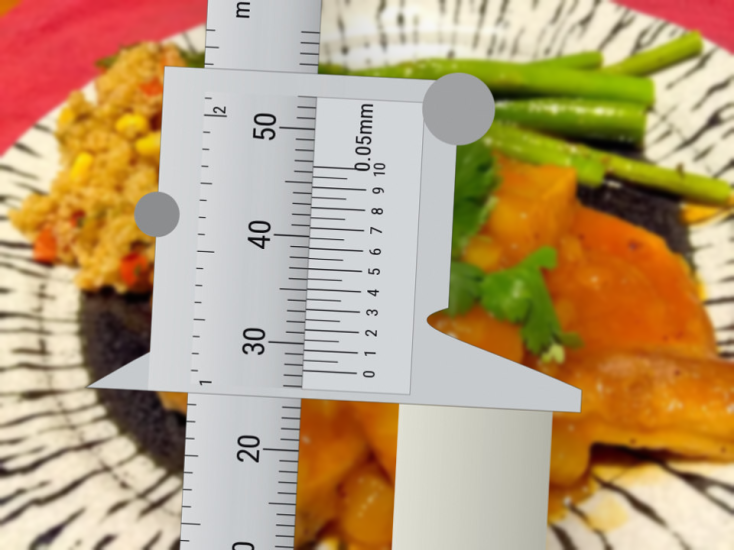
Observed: 27.5; mm
